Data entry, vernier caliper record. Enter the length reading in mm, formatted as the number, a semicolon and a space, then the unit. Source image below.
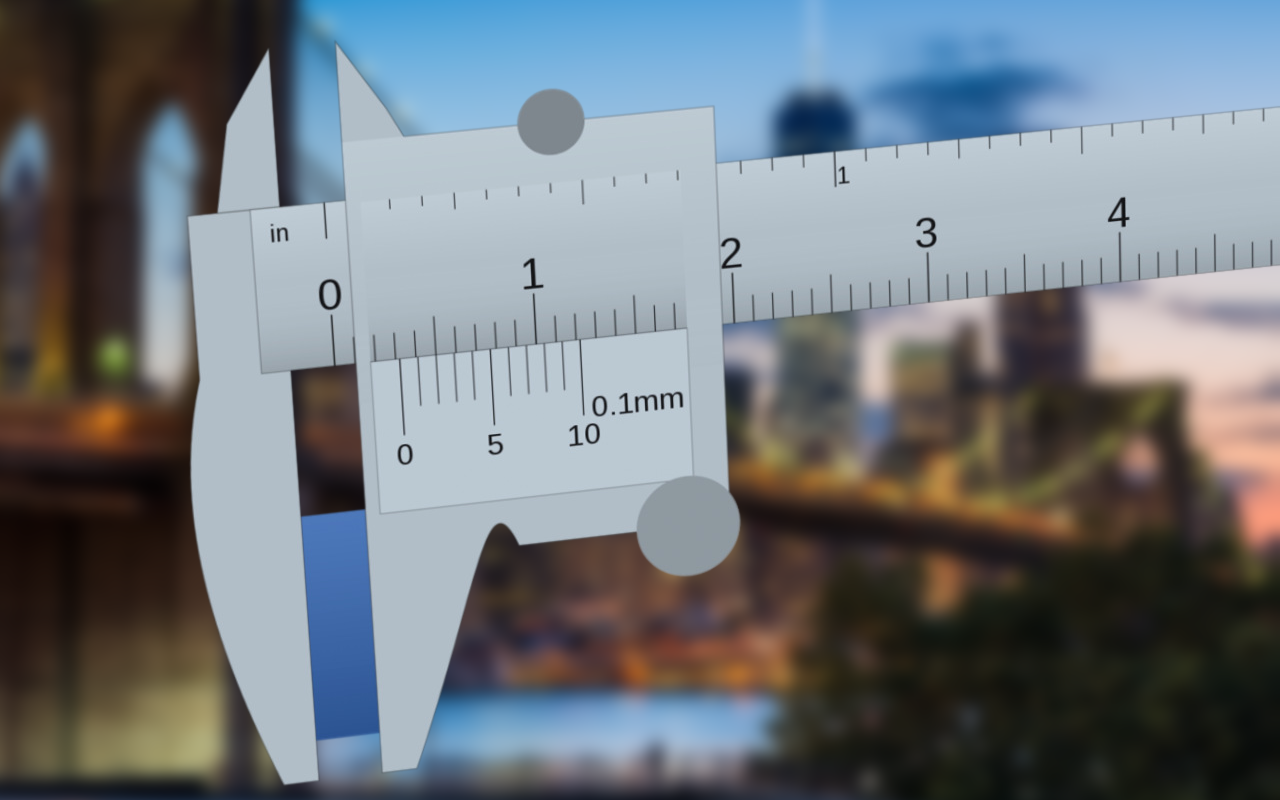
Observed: 3.2; mm
